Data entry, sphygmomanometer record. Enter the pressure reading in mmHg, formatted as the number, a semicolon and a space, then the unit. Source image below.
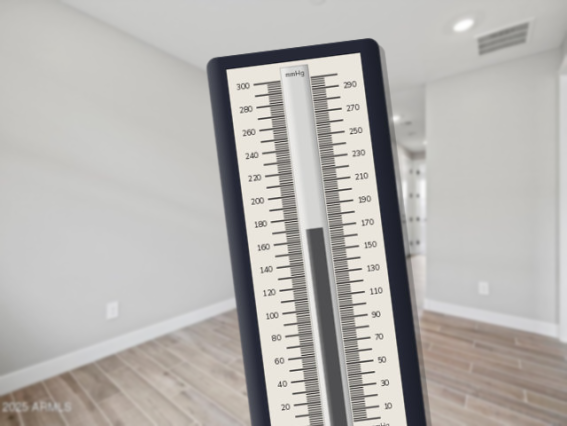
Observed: 170; mmHg
